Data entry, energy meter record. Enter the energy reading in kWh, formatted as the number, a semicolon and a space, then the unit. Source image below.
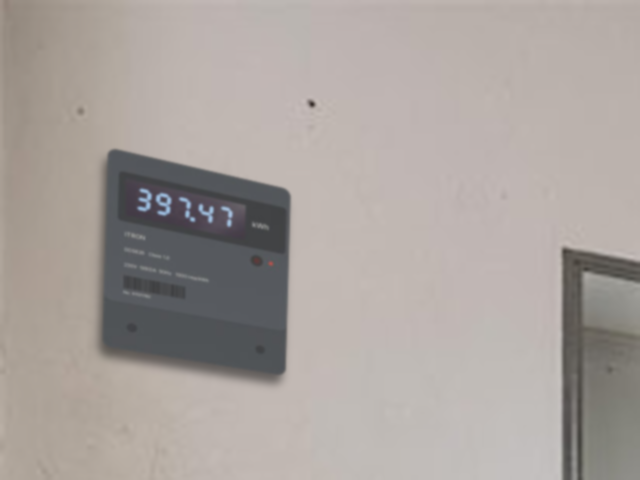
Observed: 397.47; kWh
